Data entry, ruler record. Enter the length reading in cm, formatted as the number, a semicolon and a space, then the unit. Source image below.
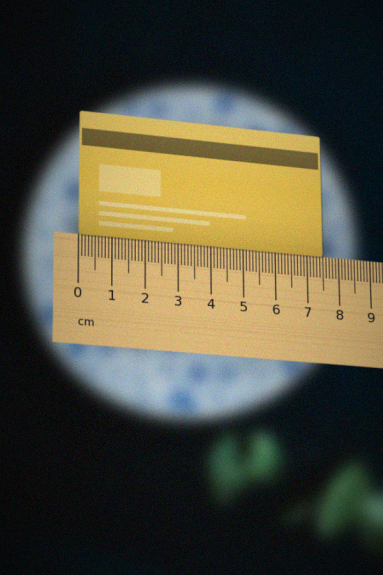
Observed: 7.5; cm
